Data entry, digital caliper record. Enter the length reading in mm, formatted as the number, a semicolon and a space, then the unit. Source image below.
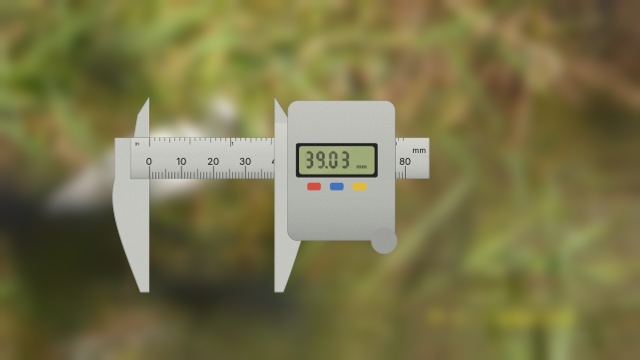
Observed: 39.03; mm
